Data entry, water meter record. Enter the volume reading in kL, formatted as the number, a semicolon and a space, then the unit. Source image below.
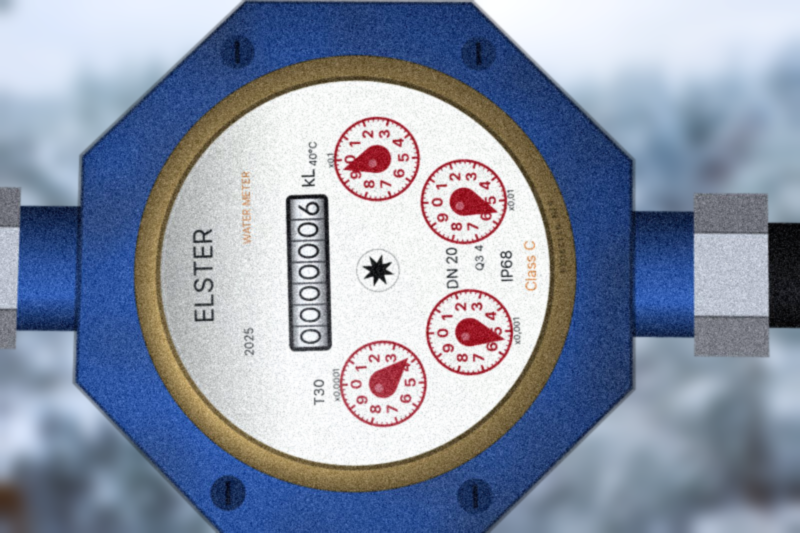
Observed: 5.9553; kL
